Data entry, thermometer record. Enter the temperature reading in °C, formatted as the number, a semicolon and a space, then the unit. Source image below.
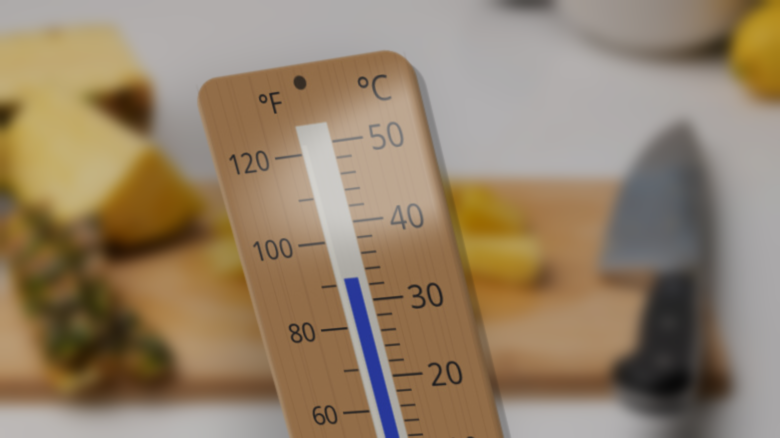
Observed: 33; °C
